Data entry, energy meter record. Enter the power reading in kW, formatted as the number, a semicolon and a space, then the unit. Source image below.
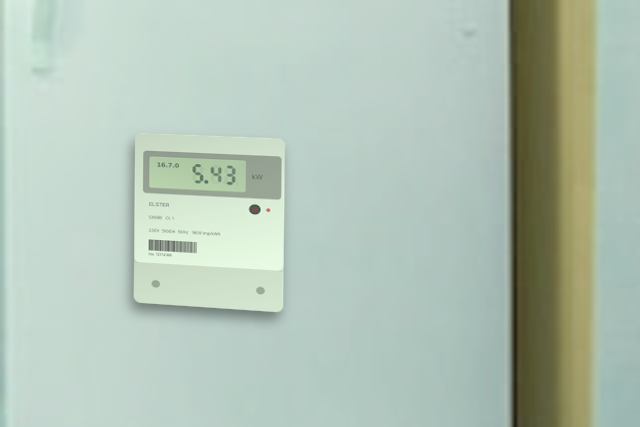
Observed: 5.43; kW
